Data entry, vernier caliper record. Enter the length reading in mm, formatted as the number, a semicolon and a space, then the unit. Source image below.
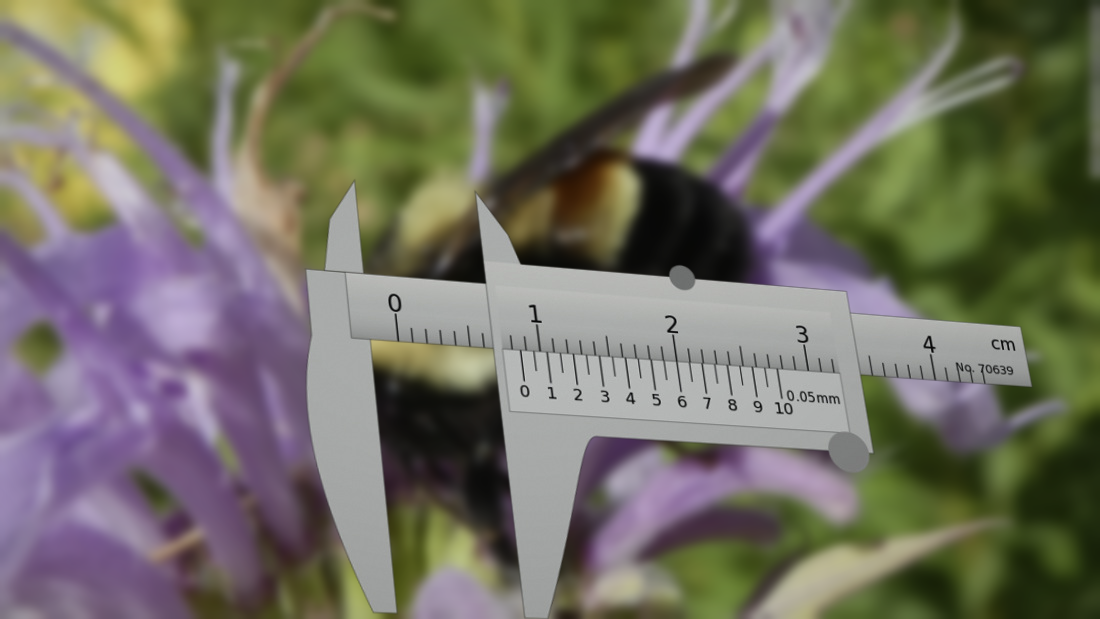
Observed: 8.6; mm
